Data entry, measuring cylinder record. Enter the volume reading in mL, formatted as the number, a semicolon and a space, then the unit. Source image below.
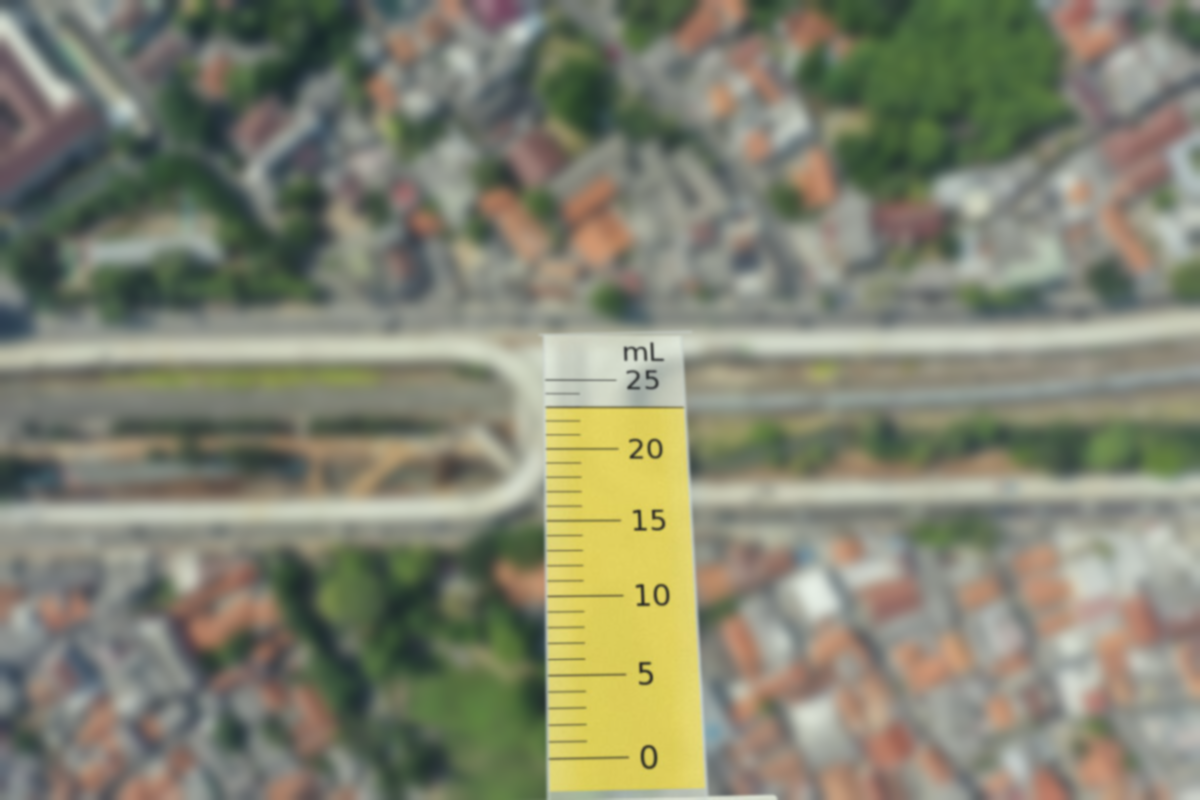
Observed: 23; mL
